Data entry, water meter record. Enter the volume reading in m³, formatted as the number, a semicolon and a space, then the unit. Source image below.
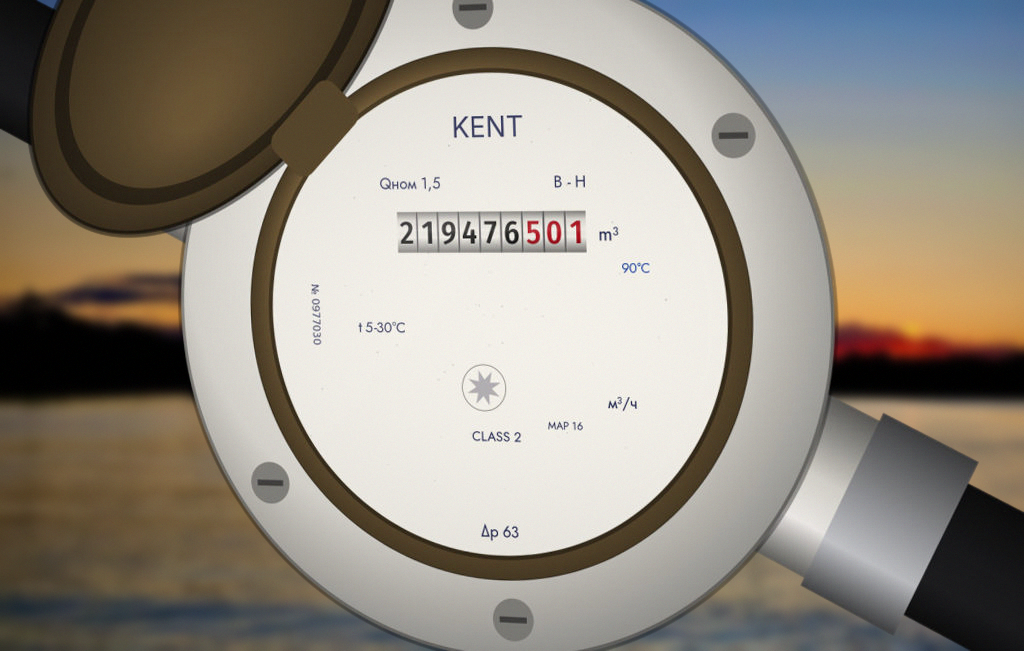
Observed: 219476.501; m³
